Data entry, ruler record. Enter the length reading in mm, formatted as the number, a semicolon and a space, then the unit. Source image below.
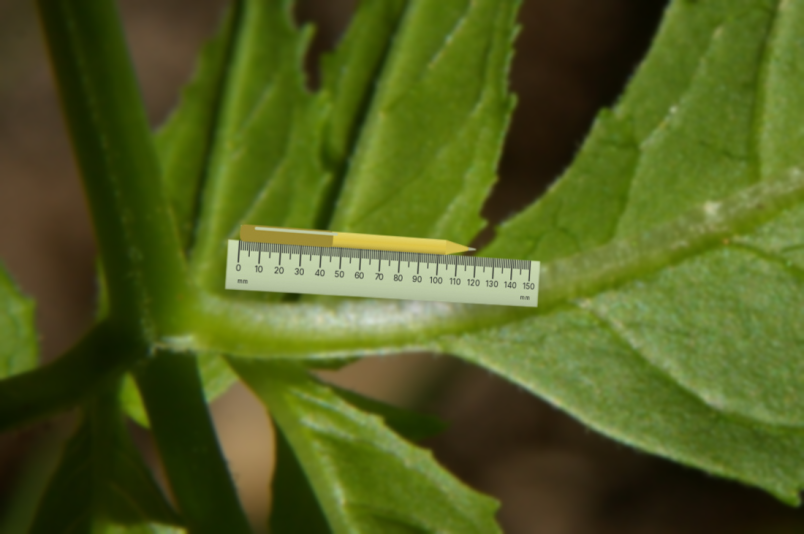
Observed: 120; mm
